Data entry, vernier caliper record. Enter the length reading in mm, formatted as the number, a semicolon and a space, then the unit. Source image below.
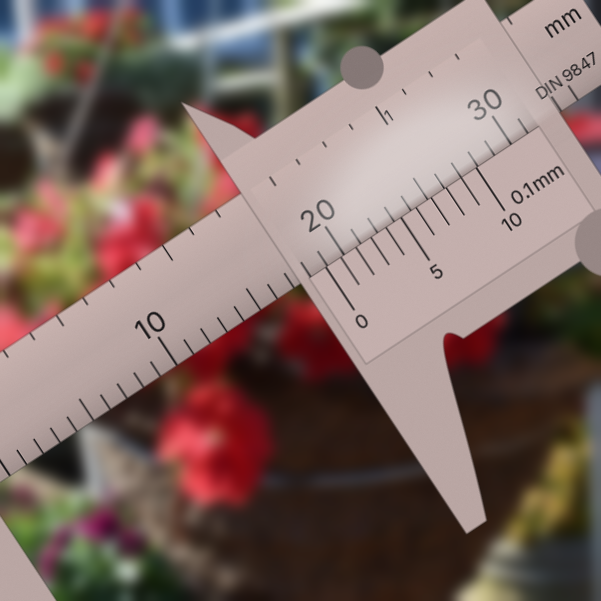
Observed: 18.9; mm
